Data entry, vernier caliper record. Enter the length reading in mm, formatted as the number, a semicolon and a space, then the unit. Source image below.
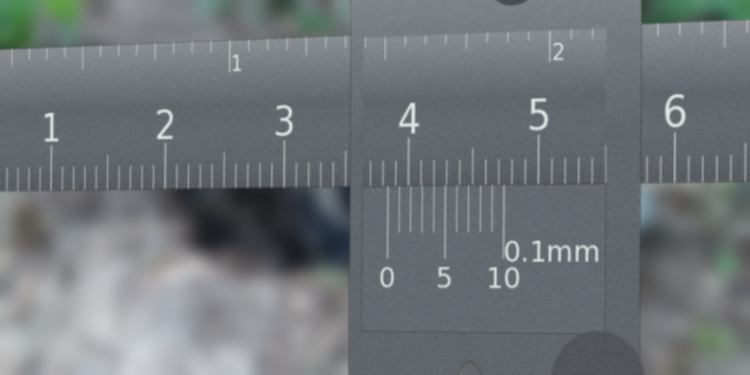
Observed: 38.4; mm
